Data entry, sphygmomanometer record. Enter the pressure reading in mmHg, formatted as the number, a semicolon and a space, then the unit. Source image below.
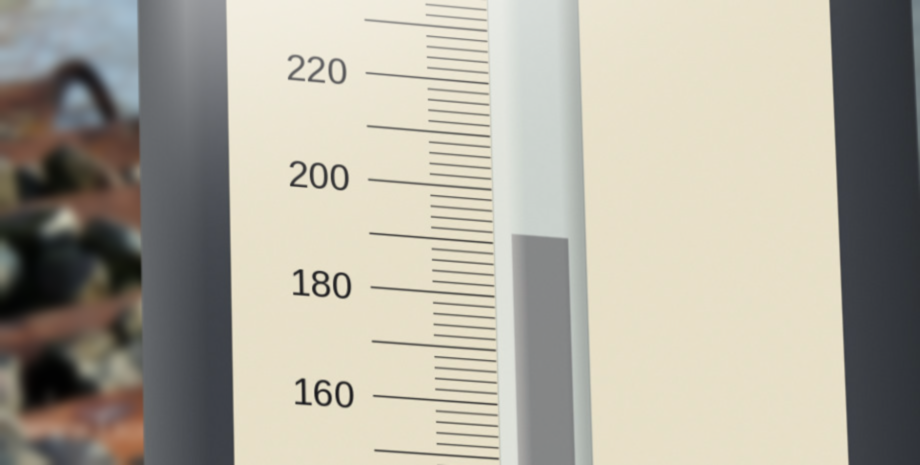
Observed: 192; mmHg
